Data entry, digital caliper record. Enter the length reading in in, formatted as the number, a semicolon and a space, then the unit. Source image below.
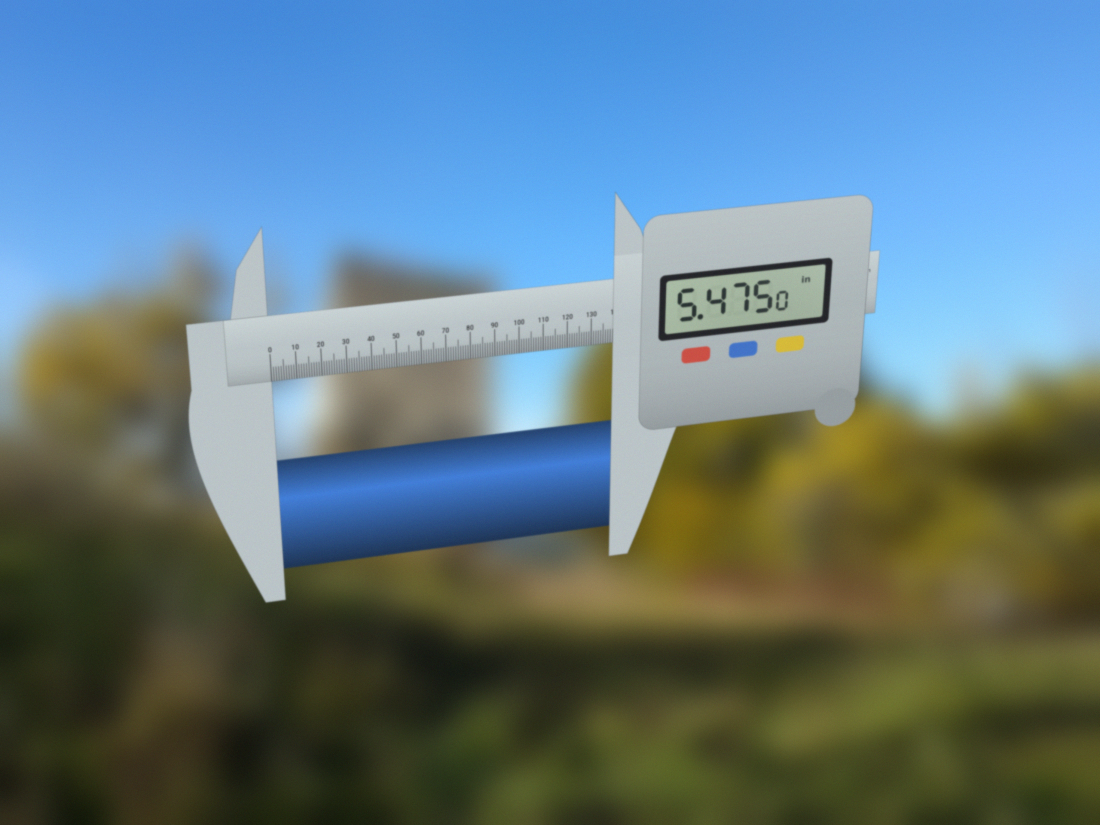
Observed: 5.4750; in
